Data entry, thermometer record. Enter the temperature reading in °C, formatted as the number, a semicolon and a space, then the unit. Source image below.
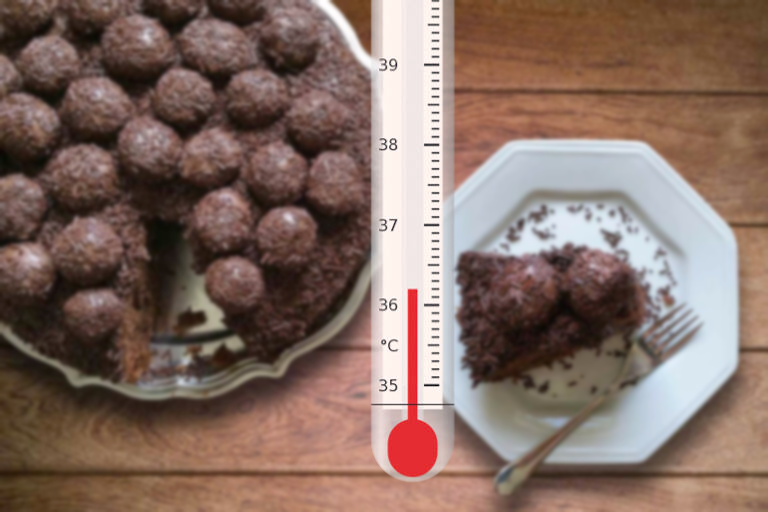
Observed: 36.2; °C
